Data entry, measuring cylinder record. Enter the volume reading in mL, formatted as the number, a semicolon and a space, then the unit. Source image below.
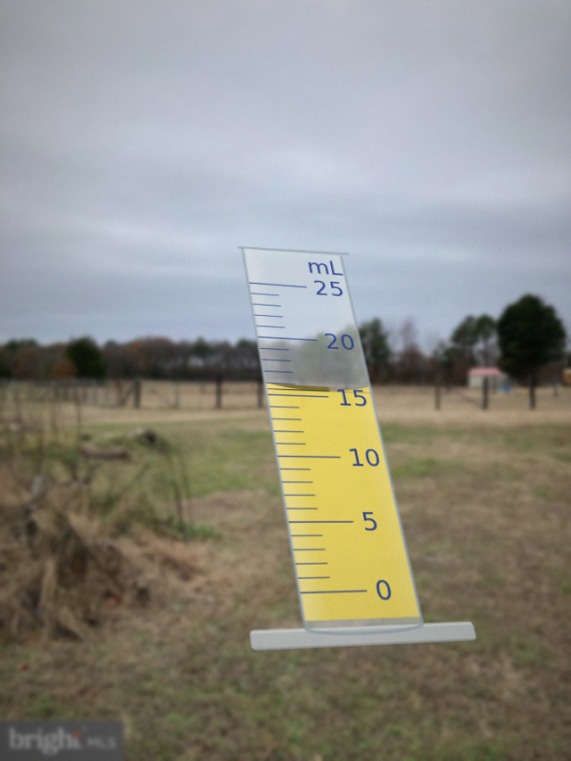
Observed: 15.5; mL
